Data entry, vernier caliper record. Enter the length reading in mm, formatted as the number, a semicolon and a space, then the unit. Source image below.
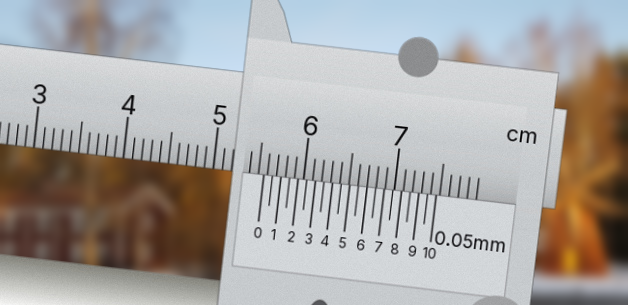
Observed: 55.6; mm
